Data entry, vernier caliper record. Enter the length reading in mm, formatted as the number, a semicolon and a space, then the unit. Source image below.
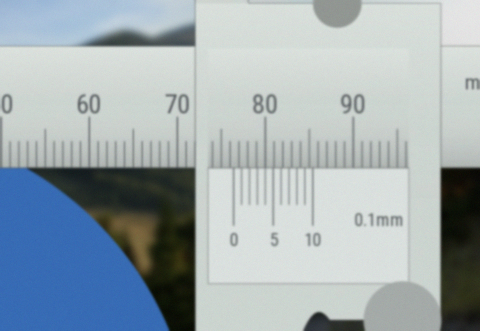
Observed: 76.4; mm
